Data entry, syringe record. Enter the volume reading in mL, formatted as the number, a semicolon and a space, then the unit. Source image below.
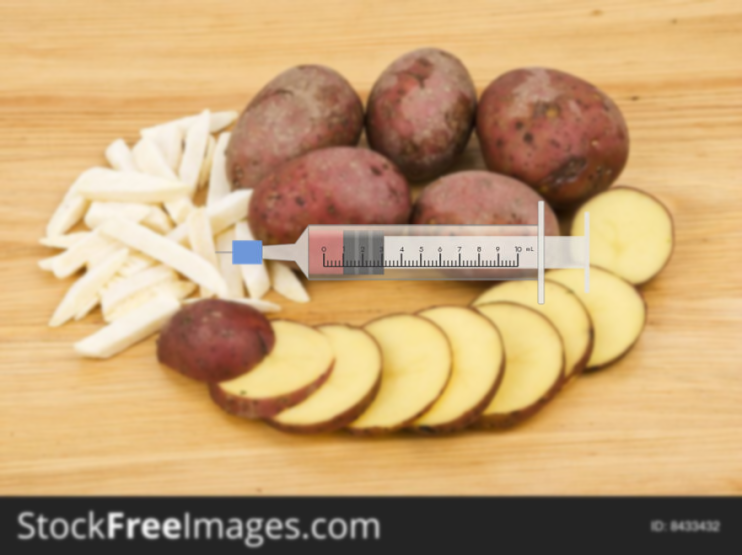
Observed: 1; mL
